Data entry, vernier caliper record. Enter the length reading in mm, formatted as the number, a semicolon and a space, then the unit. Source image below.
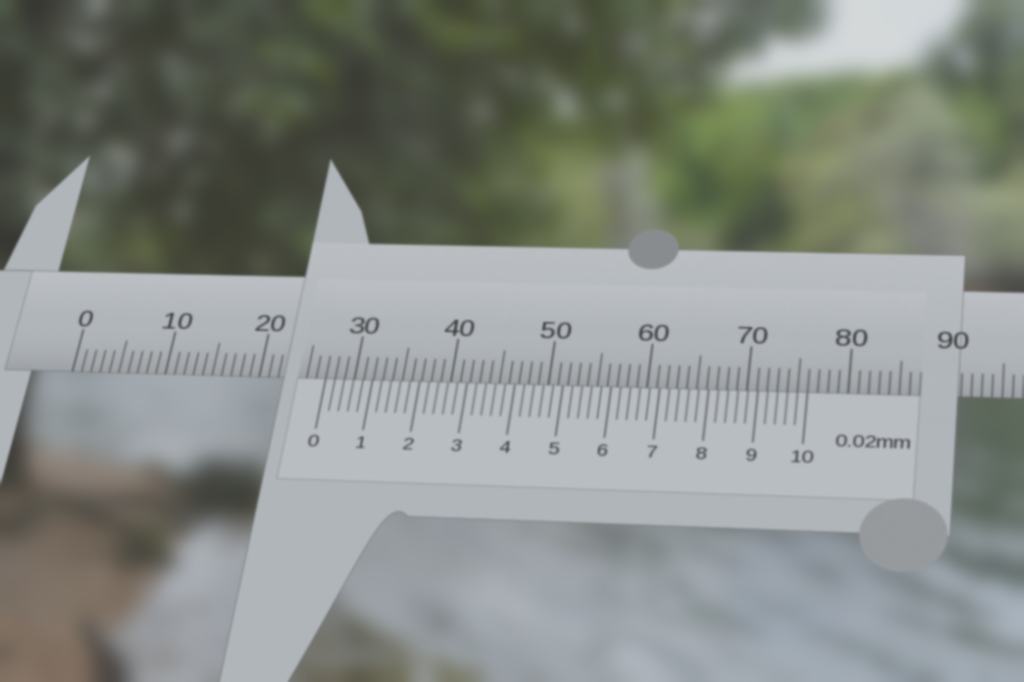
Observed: 27.0; mm
